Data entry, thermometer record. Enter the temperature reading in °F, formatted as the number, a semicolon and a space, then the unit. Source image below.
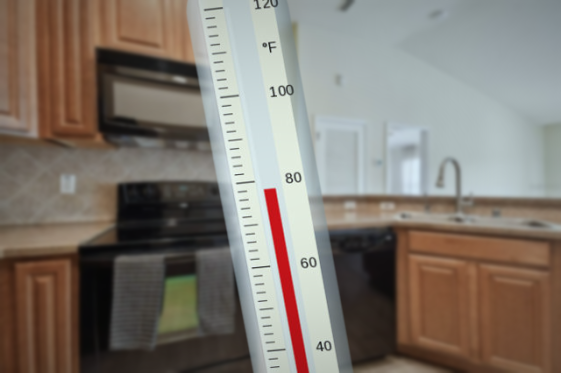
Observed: 78; °F
